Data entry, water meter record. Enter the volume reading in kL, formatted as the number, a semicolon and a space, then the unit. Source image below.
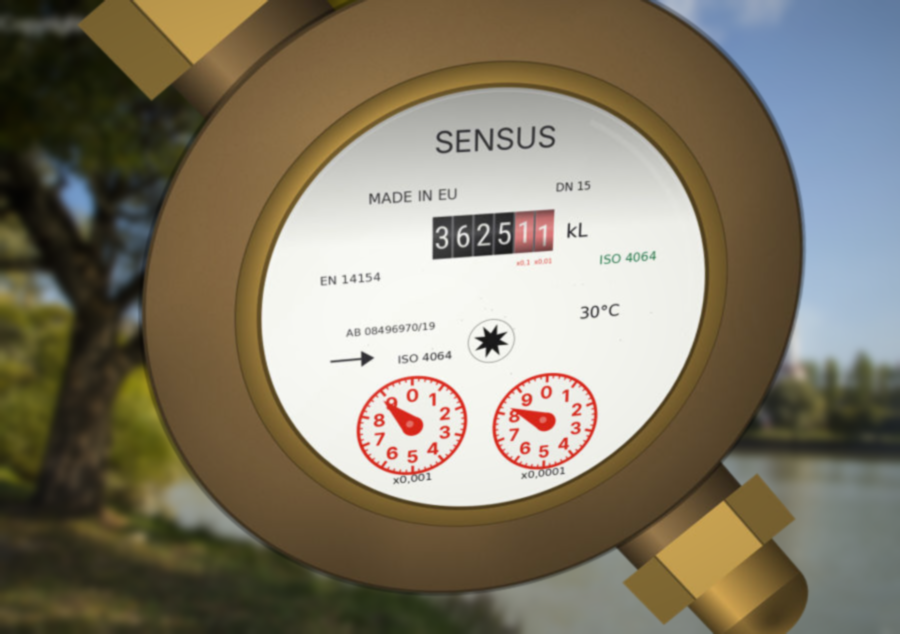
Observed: 3625.1088; kL
